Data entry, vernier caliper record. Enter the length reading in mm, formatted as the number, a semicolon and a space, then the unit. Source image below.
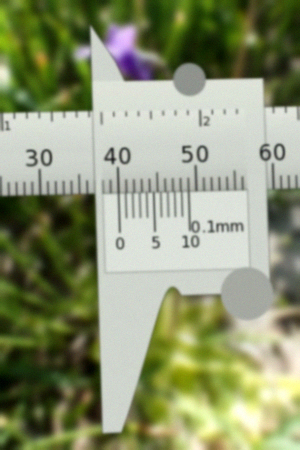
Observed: 40.0; mm
